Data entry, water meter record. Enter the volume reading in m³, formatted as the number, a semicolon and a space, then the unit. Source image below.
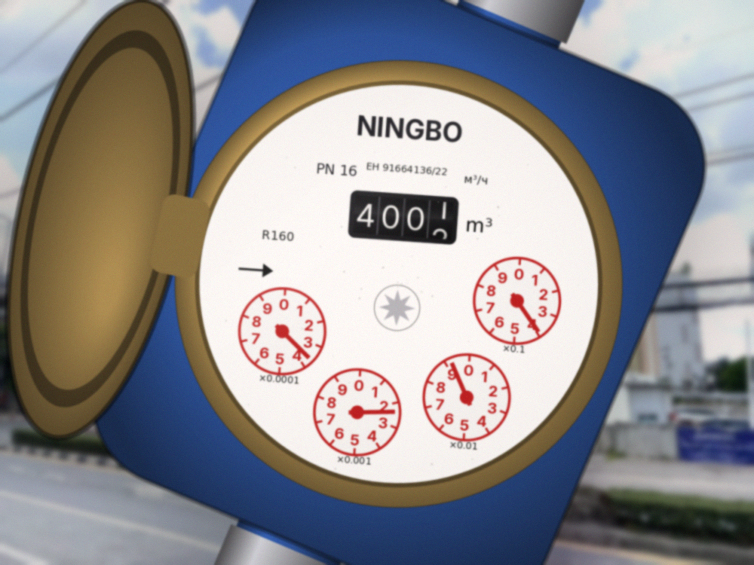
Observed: 4001.3923; m³
